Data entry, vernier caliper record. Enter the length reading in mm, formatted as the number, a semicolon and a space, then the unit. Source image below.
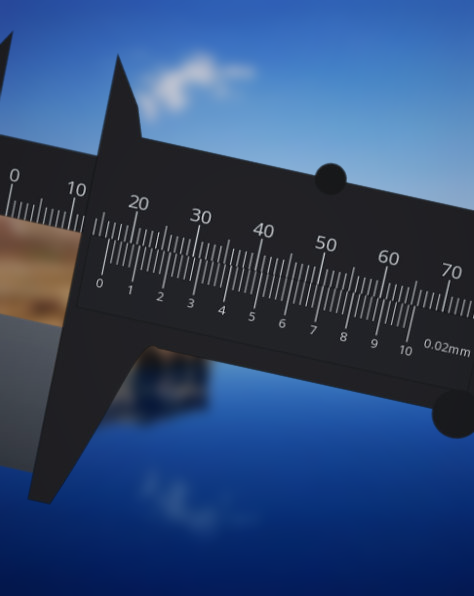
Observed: 16.6; mm
